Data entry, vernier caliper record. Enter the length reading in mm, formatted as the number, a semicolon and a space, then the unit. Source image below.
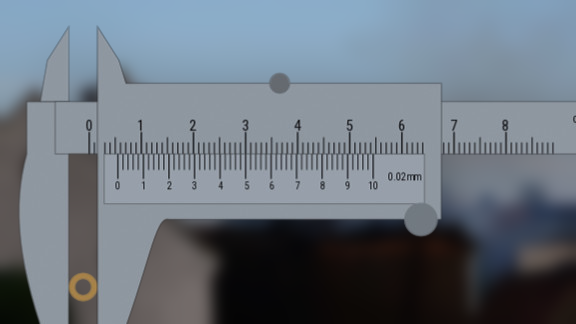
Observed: 5.5; mm
